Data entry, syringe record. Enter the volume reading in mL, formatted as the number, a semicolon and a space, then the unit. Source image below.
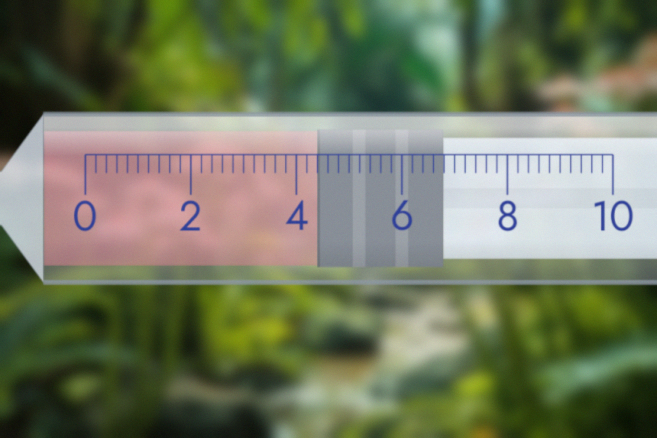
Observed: 4.4; mL
